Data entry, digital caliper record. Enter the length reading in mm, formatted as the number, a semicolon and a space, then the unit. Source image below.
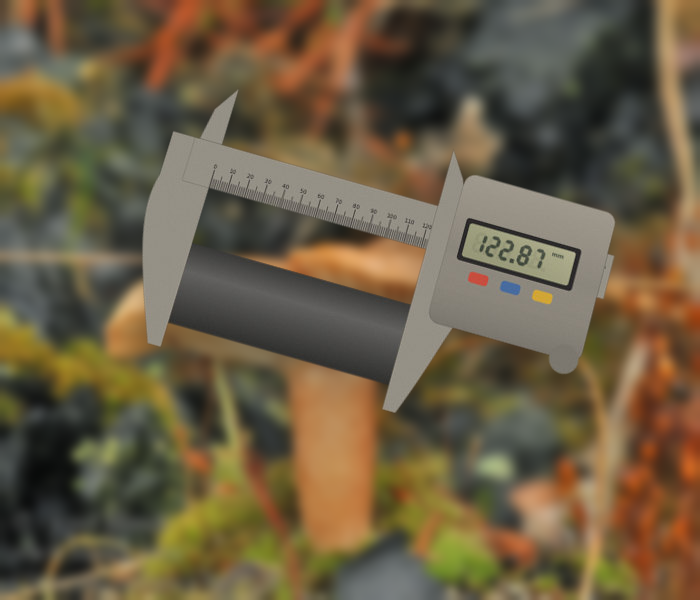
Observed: 122.87; mm
